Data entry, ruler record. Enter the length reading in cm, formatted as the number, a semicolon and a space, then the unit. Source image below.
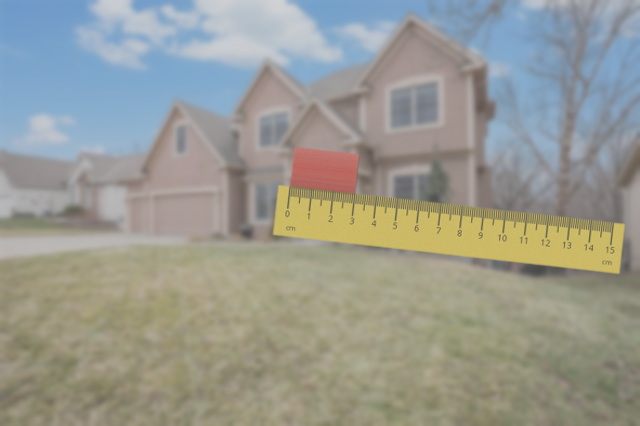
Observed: 3; cm
